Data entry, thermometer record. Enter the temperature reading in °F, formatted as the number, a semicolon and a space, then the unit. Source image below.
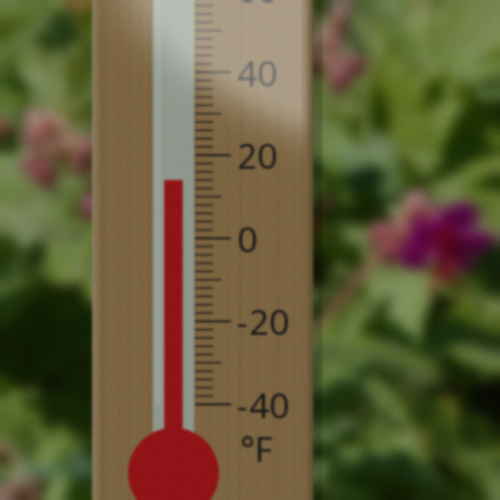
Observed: 14; °F
